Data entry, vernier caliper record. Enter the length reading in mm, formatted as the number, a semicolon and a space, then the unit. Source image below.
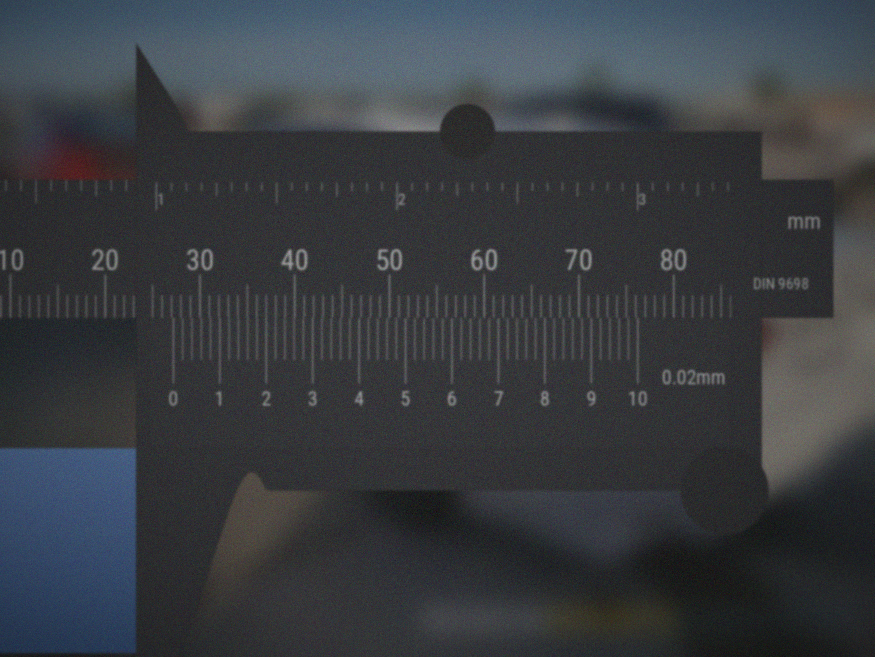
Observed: 27.2; mm
